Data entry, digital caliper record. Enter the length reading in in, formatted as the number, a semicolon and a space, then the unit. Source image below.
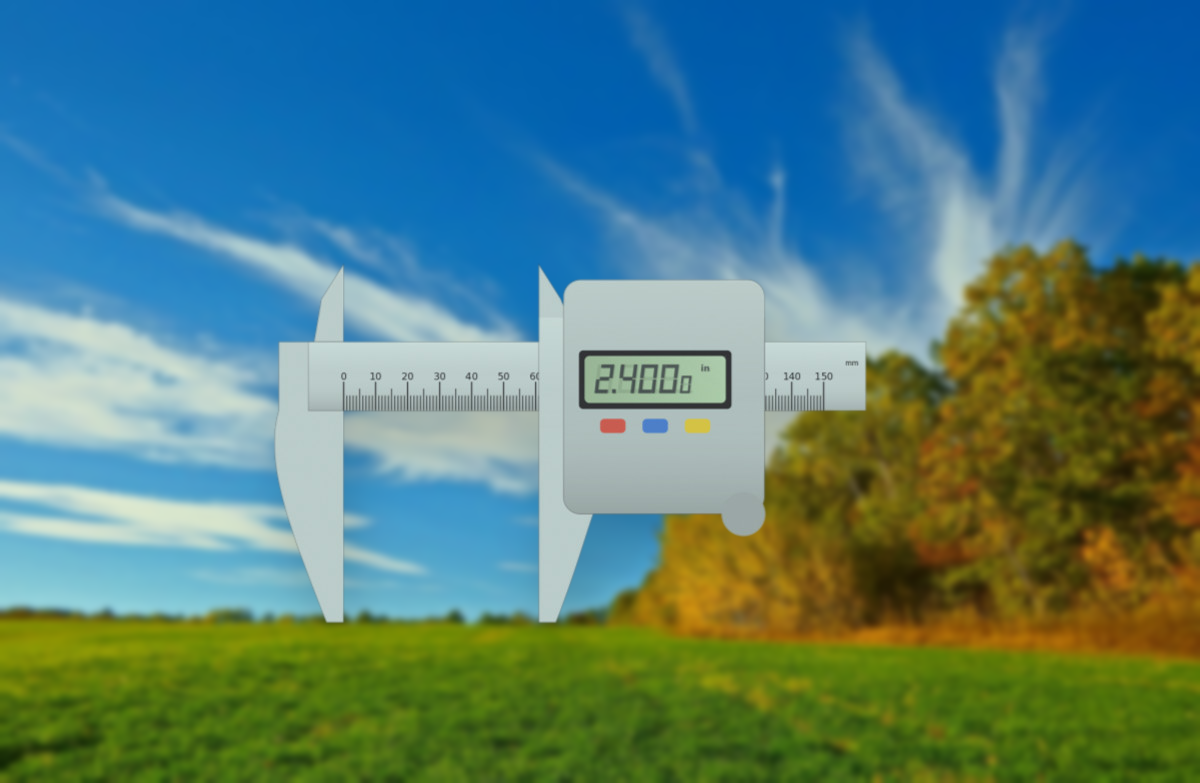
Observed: 2.4000; in
